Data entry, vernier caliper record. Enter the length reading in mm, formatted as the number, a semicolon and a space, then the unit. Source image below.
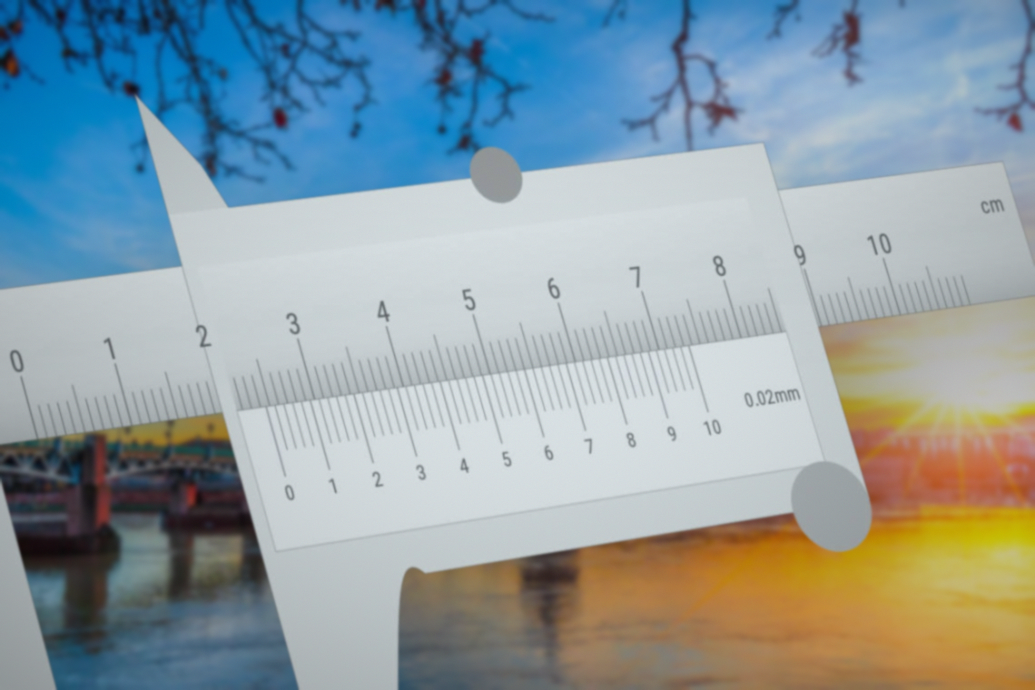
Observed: 24.6; mm
